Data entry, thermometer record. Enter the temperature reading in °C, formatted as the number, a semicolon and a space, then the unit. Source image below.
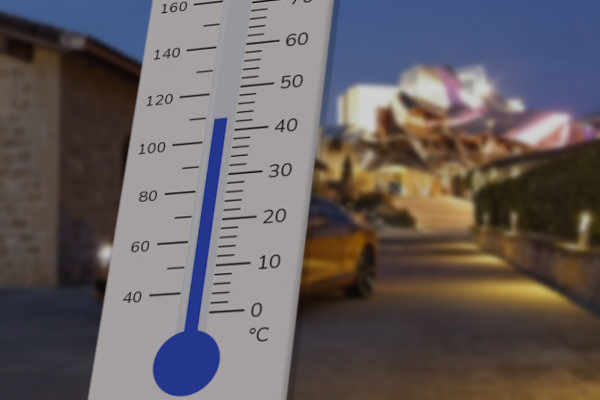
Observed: 43; °C
